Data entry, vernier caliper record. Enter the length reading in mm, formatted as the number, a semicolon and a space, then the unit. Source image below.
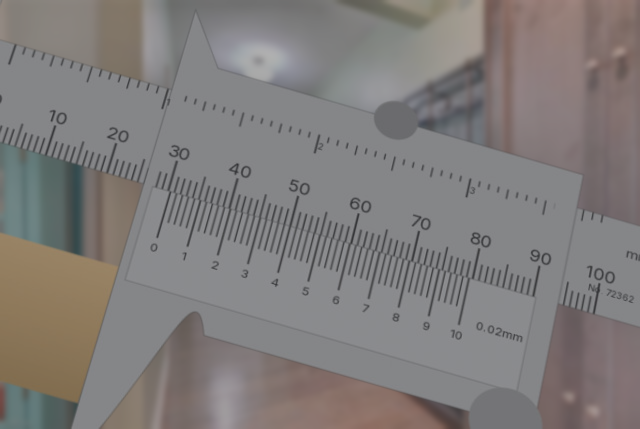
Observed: 30.4; mm
